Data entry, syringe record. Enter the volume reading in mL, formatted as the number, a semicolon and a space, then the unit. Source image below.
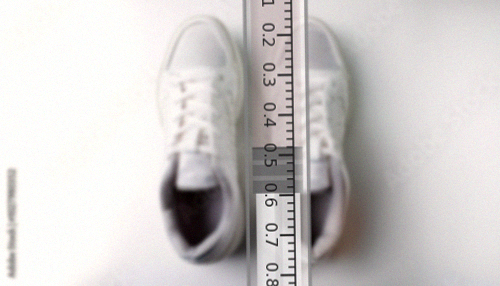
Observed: 0.48; mL
